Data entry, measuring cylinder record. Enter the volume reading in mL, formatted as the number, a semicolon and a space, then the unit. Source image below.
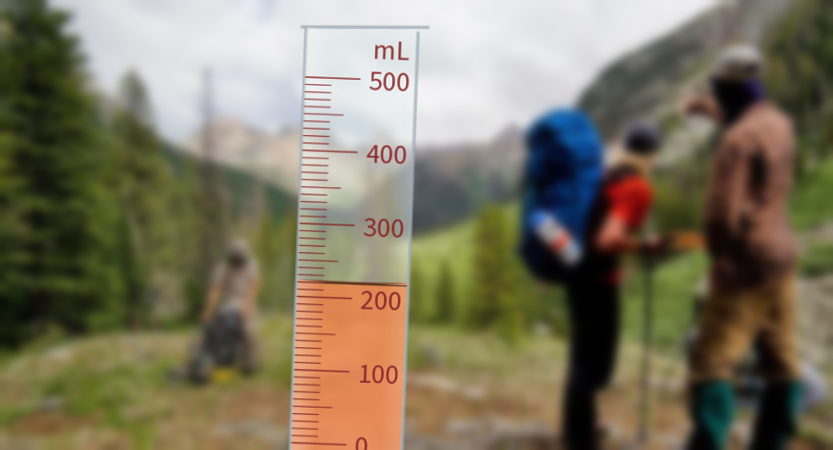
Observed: 220; mL
